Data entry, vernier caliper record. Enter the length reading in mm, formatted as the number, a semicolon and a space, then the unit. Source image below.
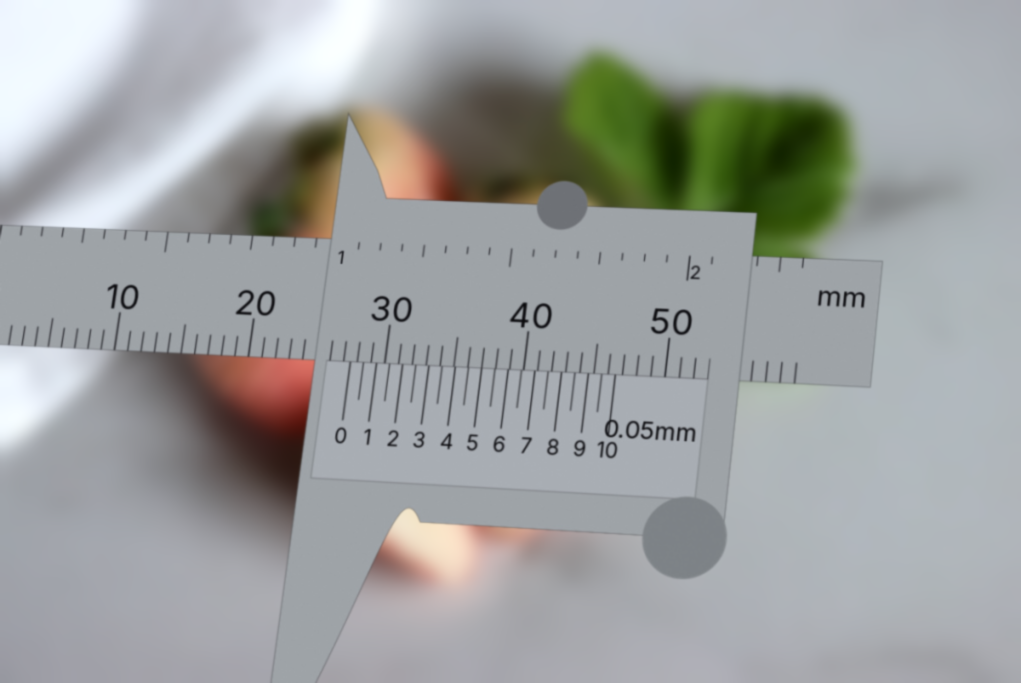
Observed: 27.5; mm
